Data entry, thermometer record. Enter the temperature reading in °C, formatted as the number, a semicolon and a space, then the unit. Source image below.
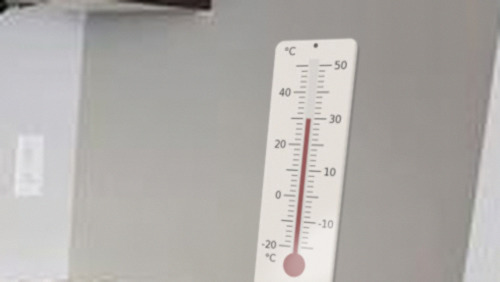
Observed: 30; °C
